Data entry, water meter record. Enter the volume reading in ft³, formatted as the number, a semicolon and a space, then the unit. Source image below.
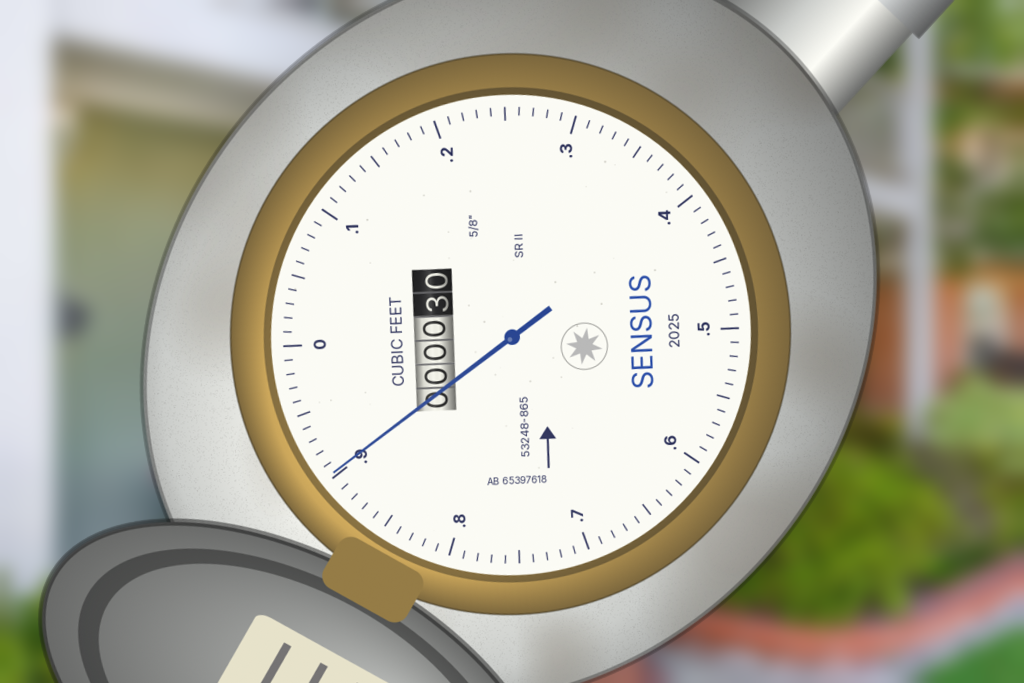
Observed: 29.90; ft³
